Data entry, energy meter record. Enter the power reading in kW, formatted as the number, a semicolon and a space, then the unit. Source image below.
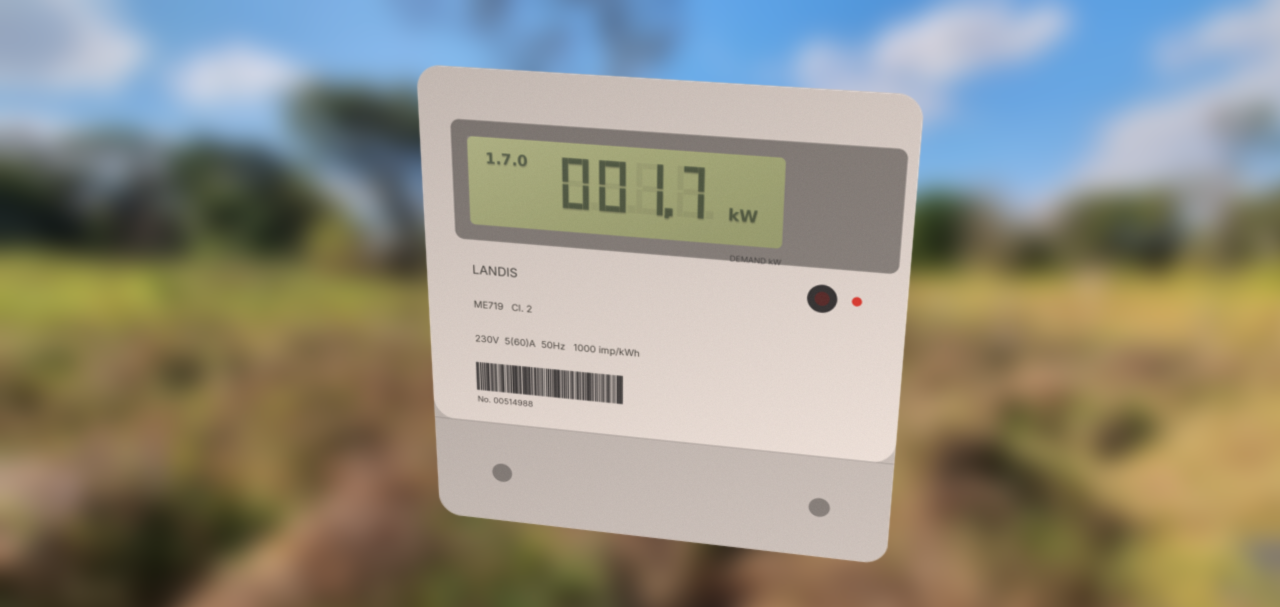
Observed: 1.7; kW
